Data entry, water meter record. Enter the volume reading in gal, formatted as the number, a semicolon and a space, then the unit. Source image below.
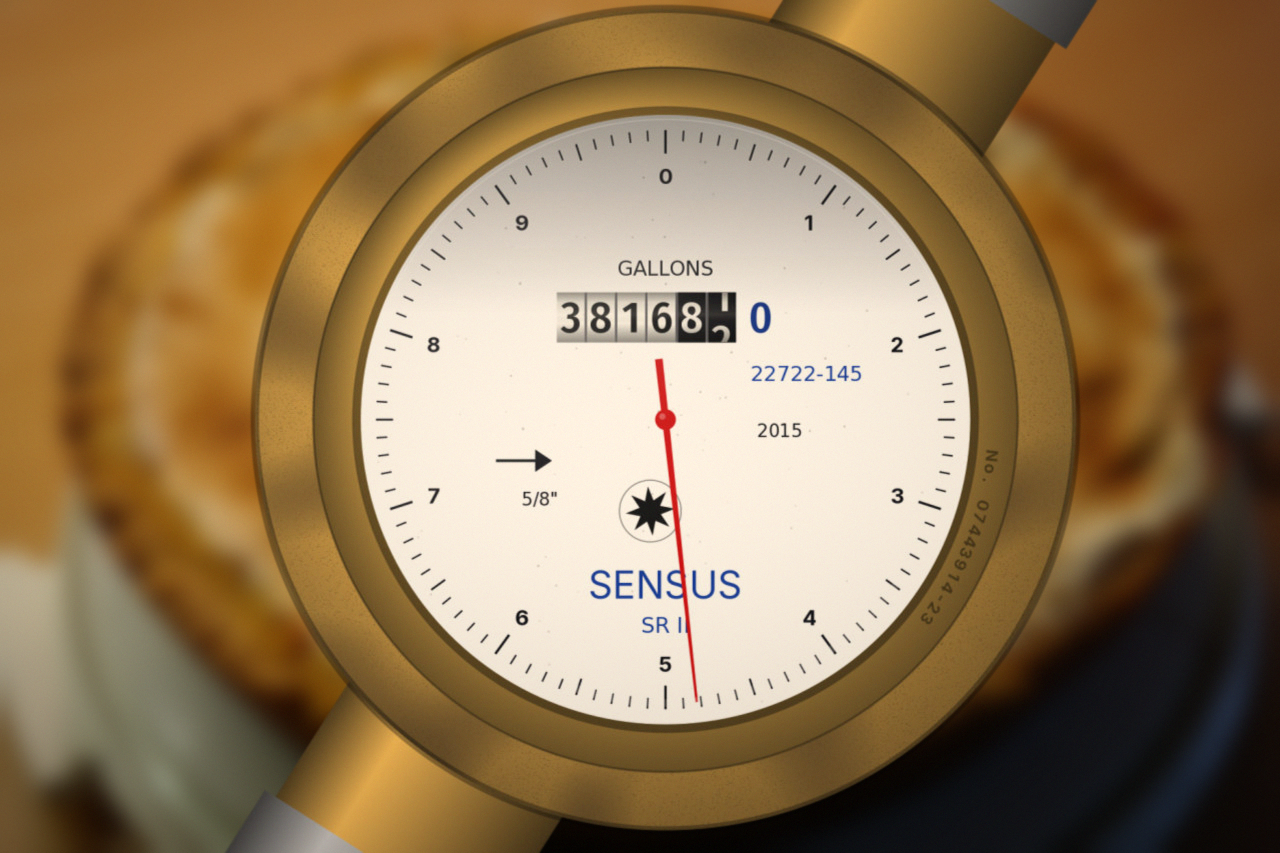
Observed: 3816814.8; gal
